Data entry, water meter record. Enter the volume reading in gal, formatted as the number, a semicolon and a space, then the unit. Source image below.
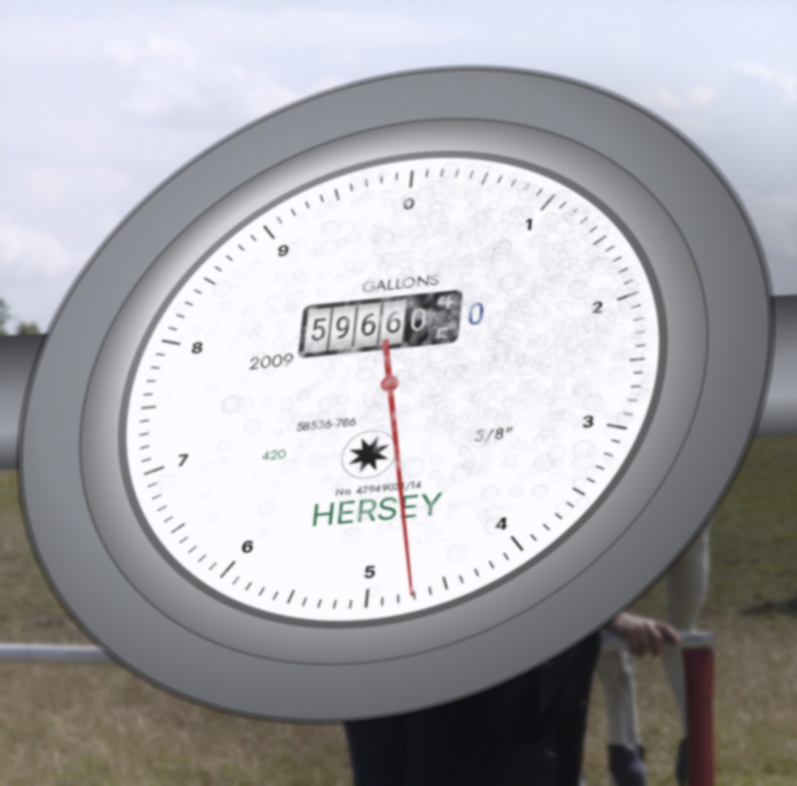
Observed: 5966044.7; gal
